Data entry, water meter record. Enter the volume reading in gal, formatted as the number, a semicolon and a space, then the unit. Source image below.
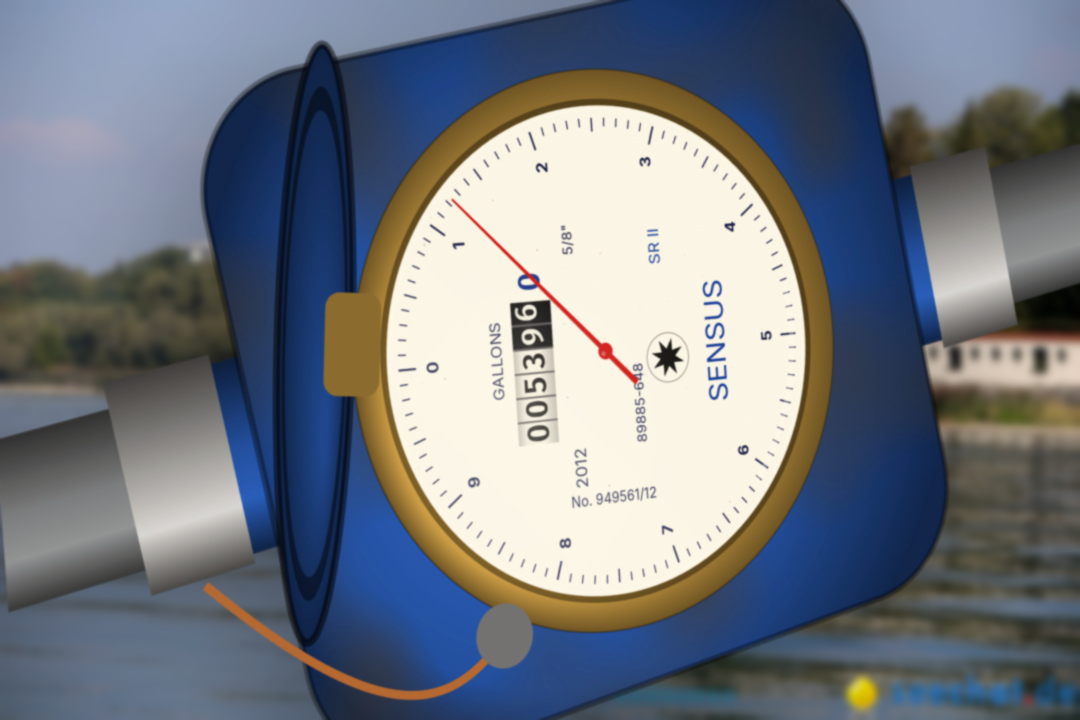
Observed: 53961.2; gal
